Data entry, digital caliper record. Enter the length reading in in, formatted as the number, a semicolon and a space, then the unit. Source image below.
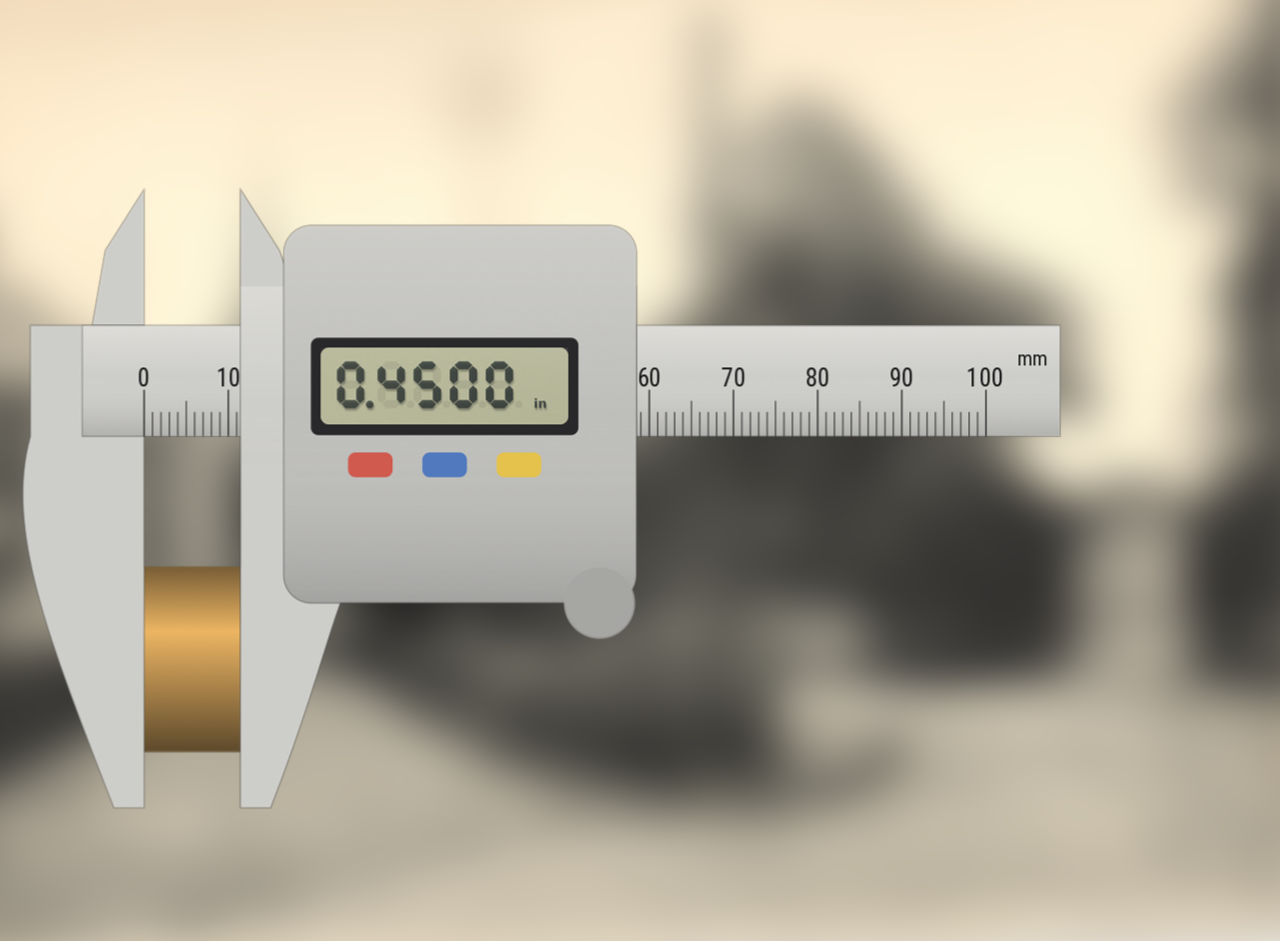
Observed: 0.4500; in
